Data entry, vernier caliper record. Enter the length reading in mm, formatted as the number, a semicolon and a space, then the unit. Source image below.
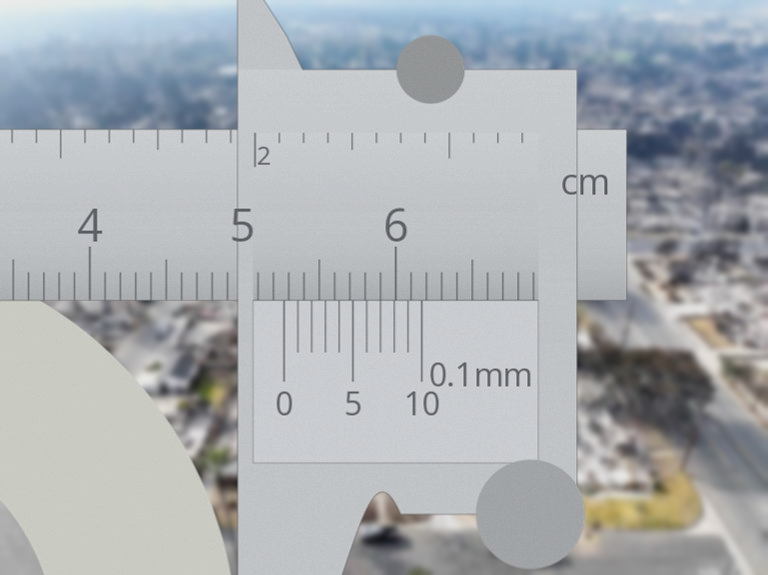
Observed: 52.7; mm
